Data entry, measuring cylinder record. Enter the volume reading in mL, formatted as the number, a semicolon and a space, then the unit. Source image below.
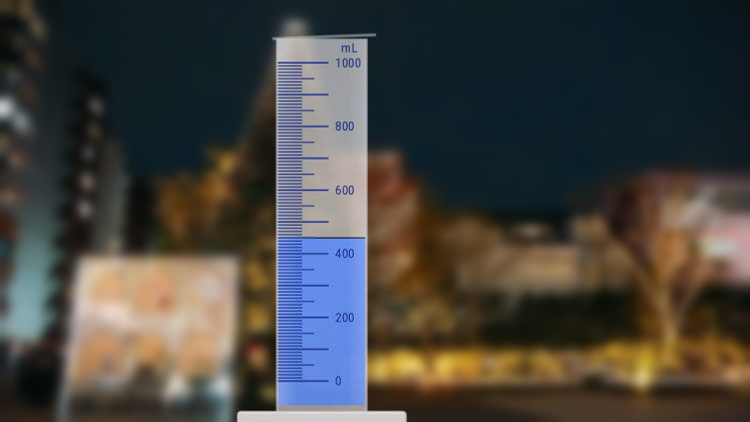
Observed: 450; mL
